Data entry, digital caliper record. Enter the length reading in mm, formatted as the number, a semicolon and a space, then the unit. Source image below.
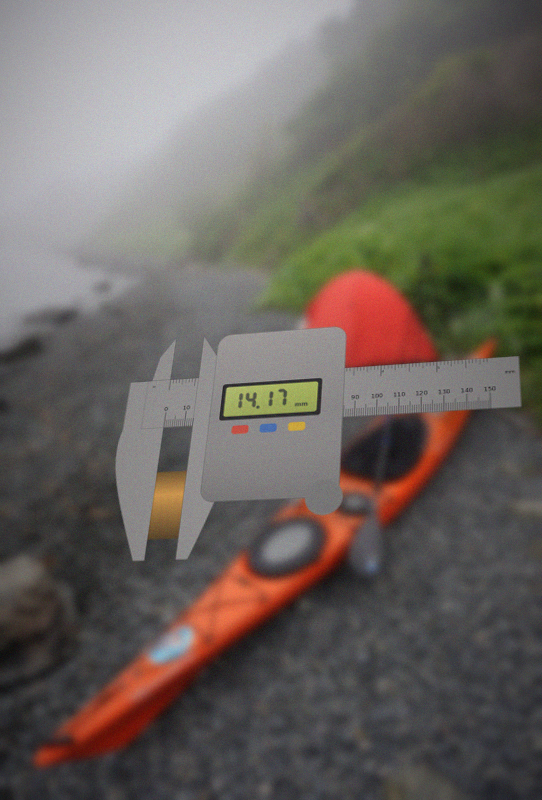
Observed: 14.17; mm
